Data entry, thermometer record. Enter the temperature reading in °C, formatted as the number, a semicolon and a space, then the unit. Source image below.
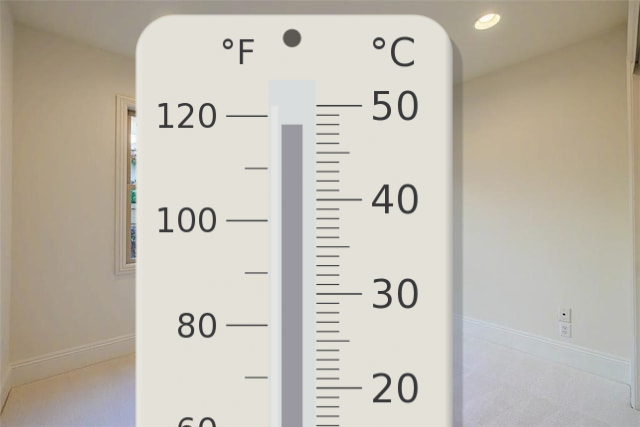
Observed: 48; °C
